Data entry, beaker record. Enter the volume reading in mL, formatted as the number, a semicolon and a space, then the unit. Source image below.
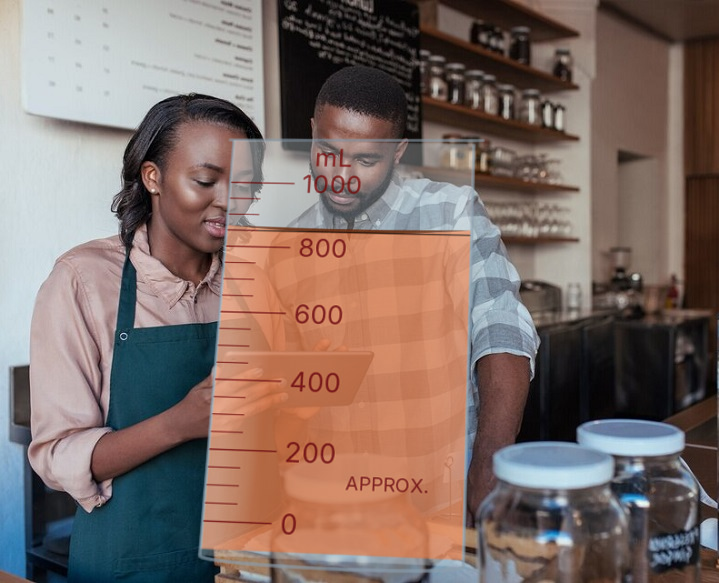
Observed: 850; mL
